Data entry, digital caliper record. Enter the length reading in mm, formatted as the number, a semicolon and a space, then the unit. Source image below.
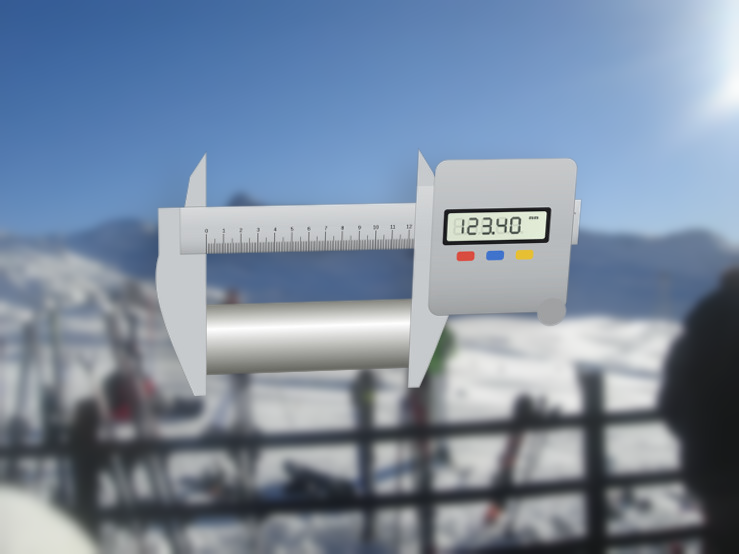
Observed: 123.40; mm
